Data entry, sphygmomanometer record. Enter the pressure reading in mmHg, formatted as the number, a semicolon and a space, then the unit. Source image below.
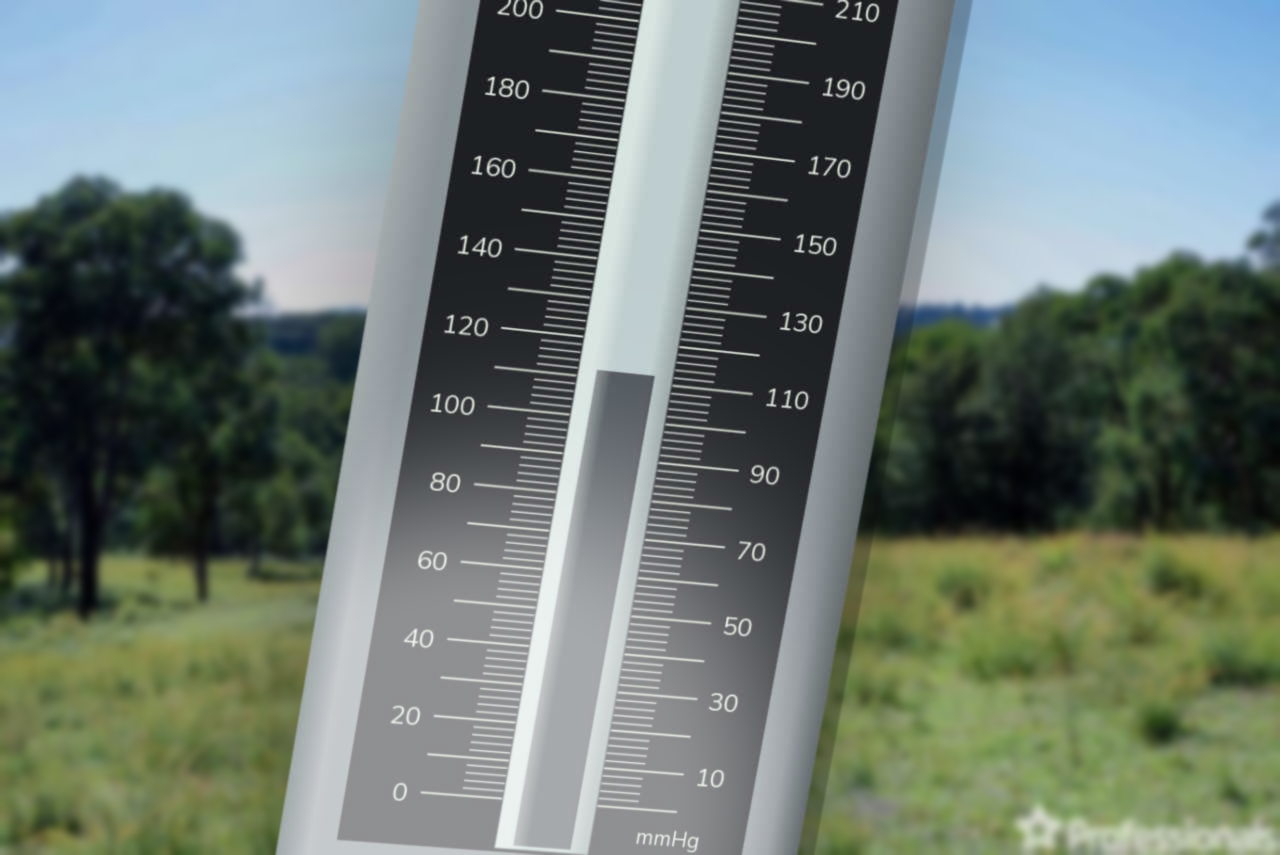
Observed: 112; mmHg
